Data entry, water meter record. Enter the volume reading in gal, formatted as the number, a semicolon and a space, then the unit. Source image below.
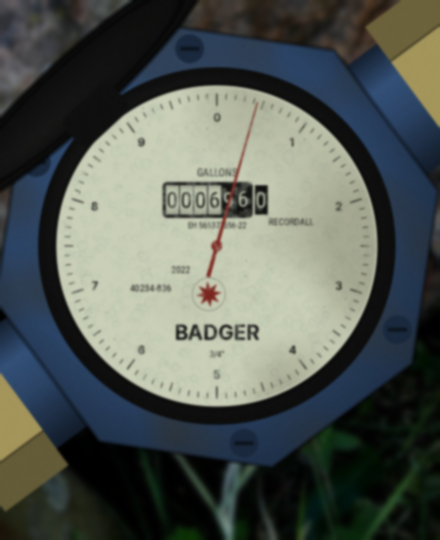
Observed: 6960.4; gal
